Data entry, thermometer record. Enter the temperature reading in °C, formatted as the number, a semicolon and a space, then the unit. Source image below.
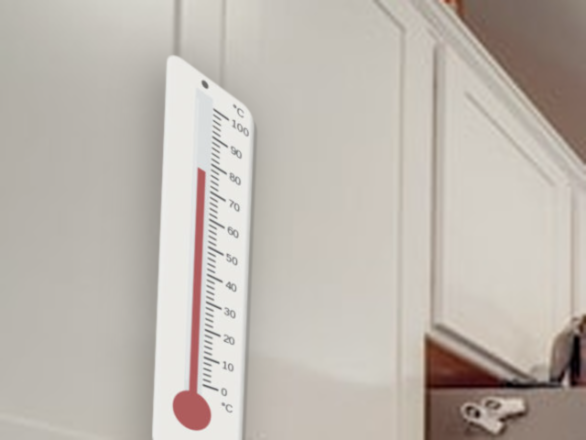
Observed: 76; °C
